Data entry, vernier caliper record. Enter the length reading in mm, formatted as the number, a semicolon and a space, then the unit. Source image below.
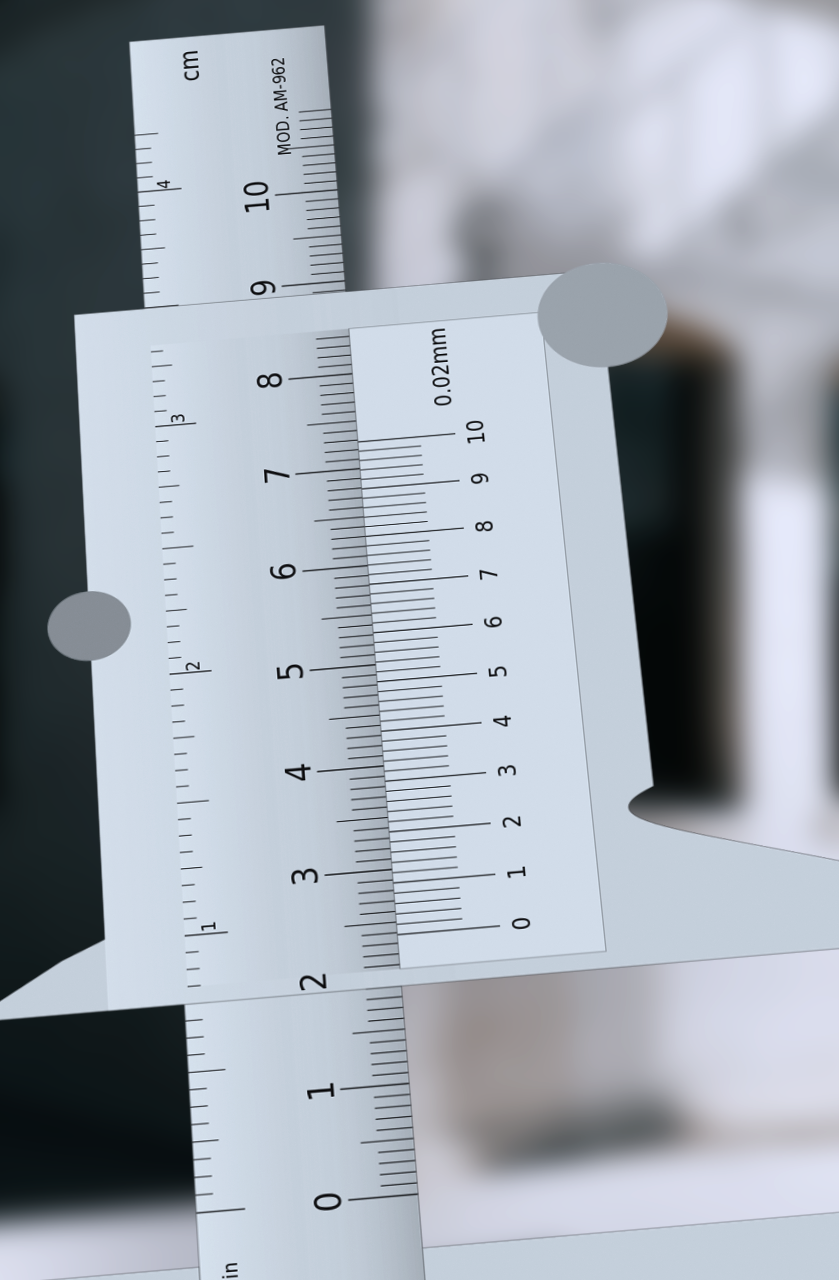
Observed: 23.8; mm
